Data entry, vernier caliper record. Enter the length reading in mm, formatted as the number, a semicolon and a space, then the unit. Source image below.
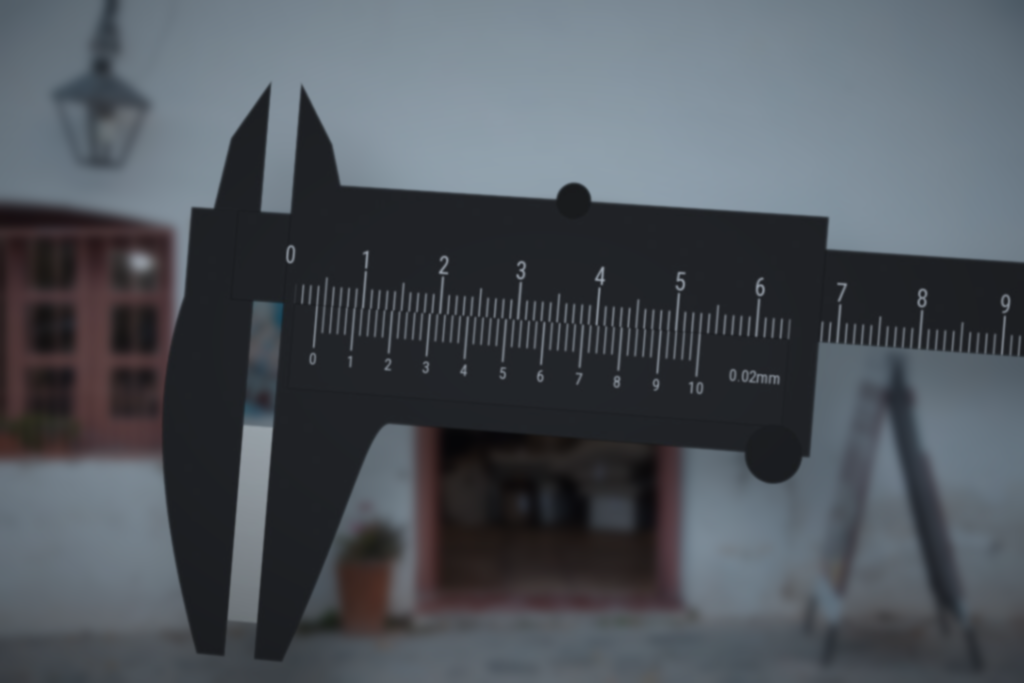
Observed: 4.0; mm
